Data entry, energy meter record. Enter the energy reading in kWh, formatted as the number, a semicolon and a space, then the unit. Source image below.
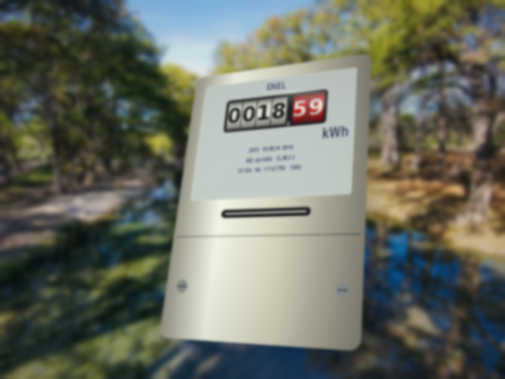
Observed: 18.59; kWh
